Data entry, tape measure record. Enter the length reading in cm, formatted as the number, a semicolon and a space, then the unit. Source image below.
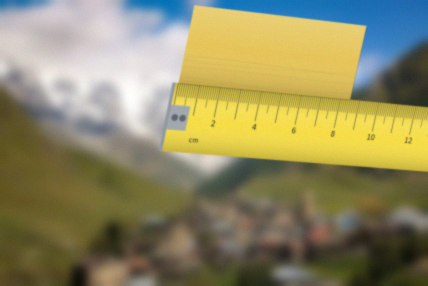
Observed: 8.5; cm
